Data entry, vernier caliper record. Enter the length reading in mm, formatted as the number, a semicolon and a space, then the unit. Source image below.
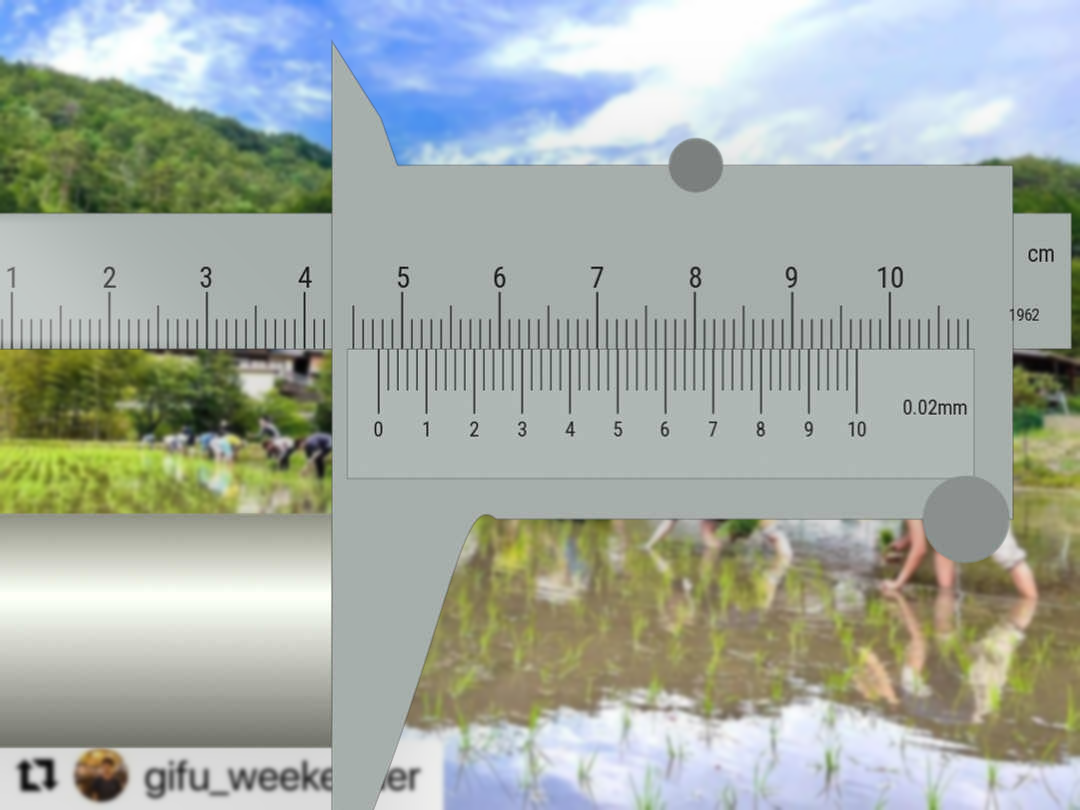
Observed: 47.6; mm
